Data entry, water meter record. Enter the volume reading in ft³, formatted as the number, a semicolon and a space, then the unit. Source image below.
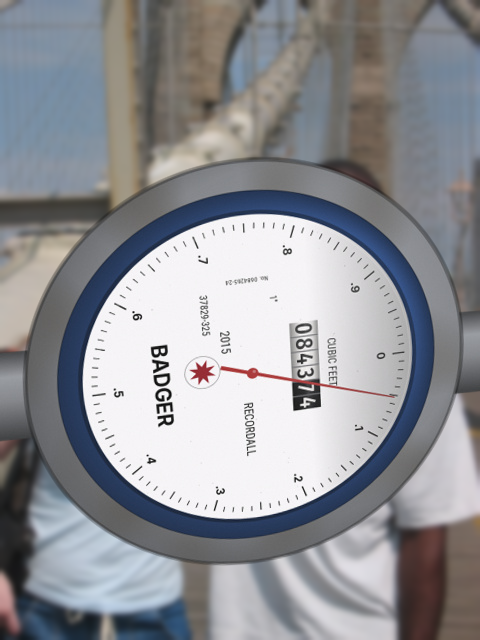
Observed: 84374.05; ft³
